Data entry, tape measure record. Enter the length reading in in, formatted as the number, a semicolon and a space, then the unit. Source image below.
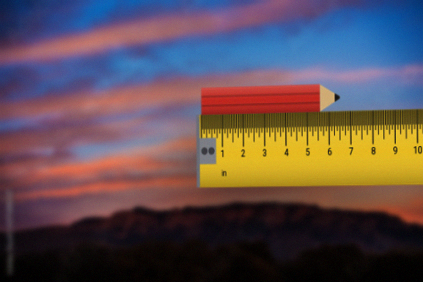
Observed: 6.5; in
